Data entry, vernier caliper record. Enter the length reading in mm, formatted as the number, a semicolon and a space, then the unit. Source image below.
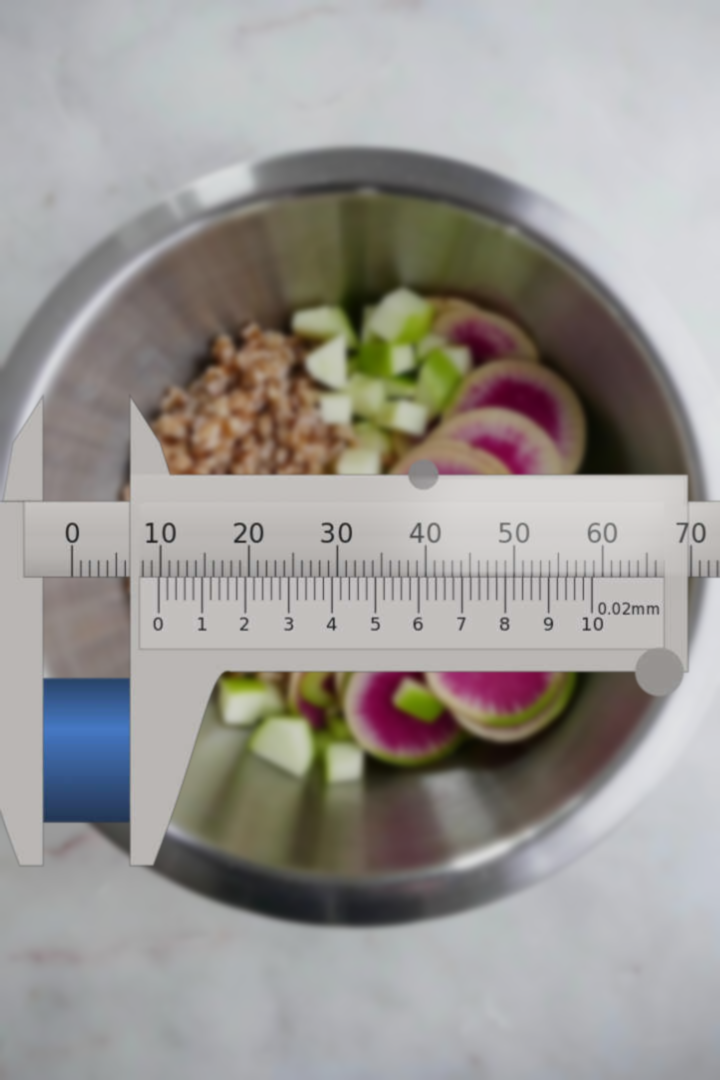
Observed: 9.8; mm
